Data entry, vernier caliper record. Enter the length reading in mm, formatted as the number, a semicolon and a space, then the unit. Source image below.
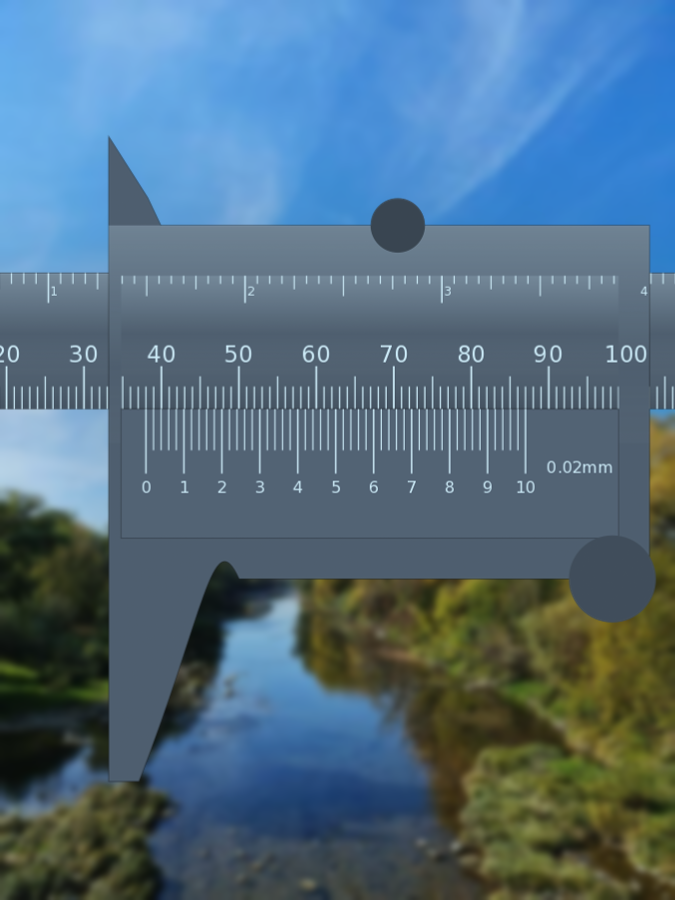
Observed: 38.0; mm
